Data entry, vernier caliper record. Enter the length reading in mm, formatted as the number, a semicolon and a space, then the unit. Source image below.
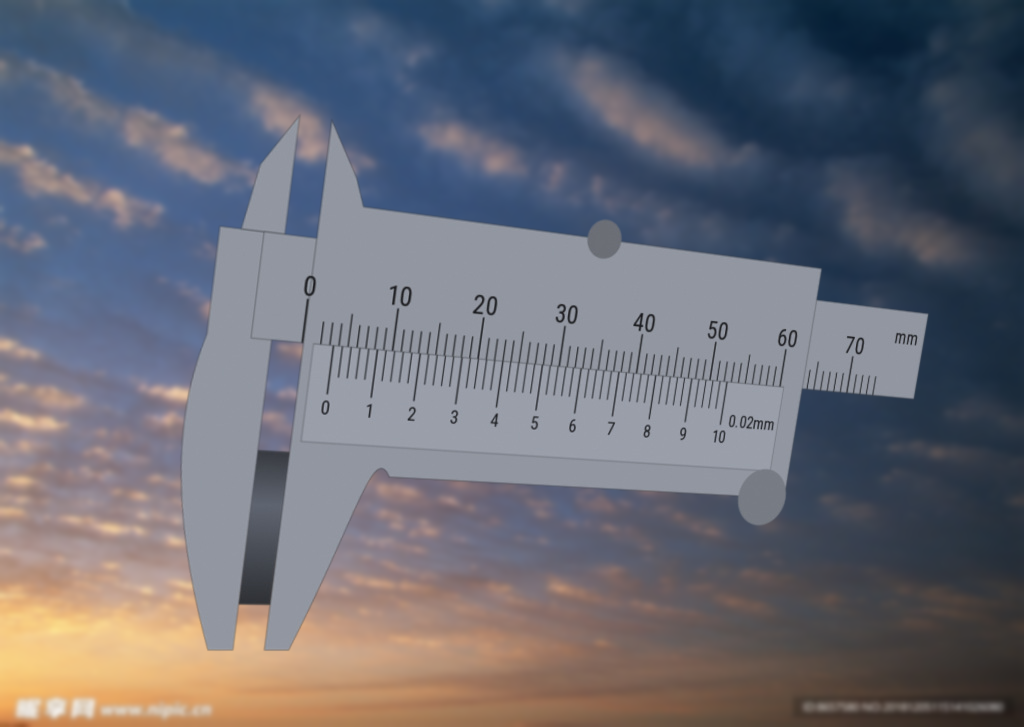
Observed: 3.4; mm
